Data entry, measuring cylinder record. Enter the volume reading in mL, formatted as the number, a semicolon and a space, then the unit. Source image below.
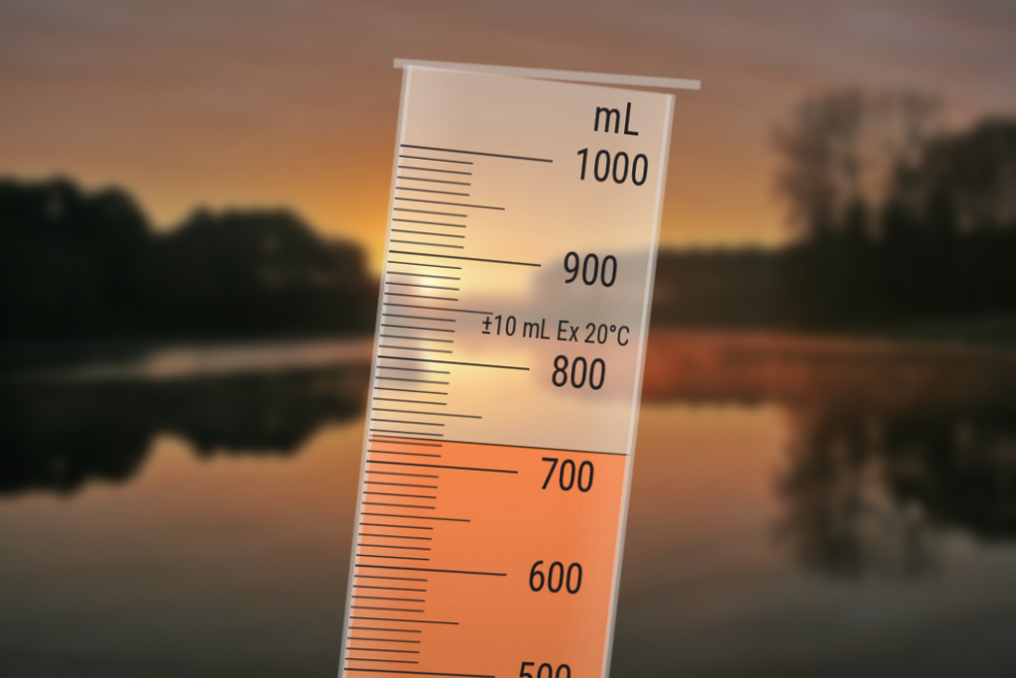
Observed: 725; mL
